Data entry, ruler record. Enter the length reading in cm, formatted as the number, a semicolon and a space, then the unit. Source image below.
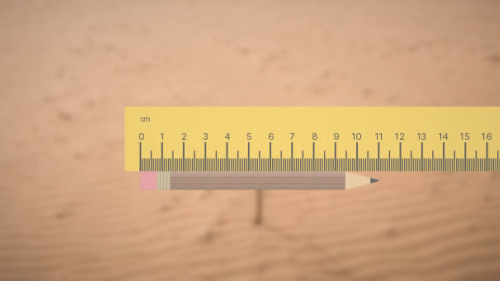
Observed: 11; cm
